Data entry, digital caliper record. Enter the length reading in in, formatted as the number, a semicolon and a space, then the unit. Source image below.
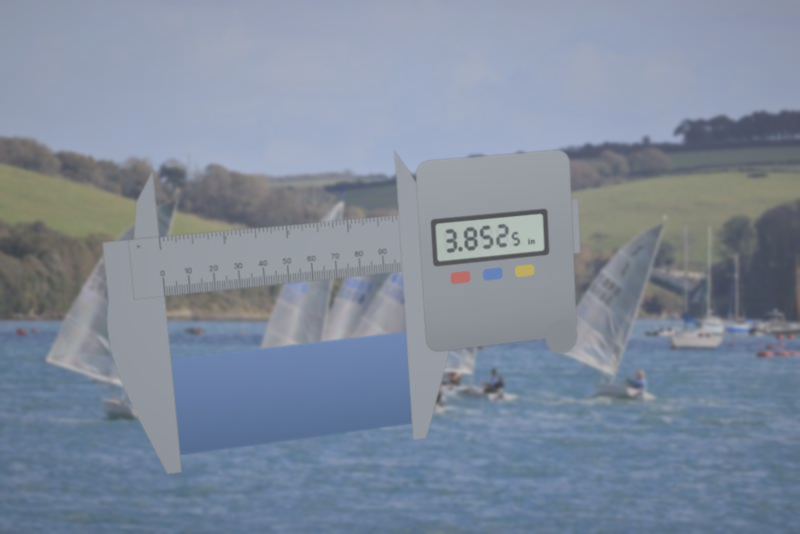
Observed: 3.8525; in
